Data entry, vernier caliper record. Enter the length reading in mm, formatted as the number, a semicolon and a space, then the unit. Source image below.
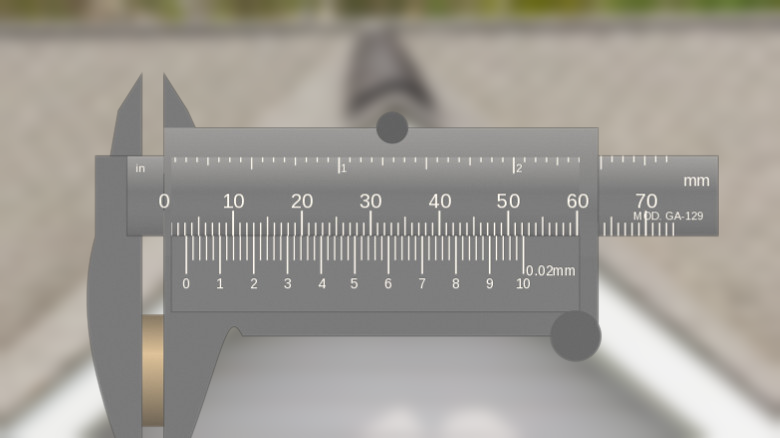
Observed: 3.2; mm
